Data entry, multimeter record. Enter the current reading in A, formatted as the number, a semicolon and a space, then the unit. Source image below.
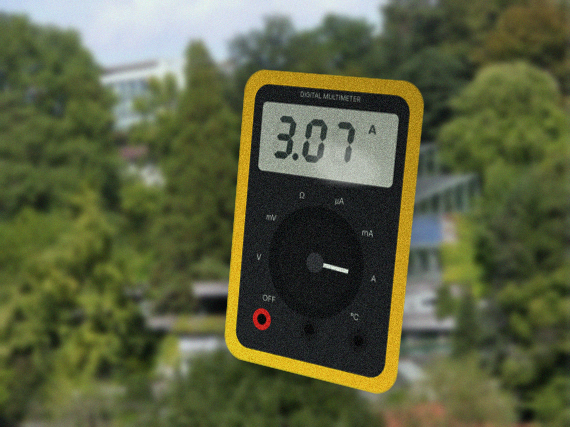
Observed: 3.07; A
